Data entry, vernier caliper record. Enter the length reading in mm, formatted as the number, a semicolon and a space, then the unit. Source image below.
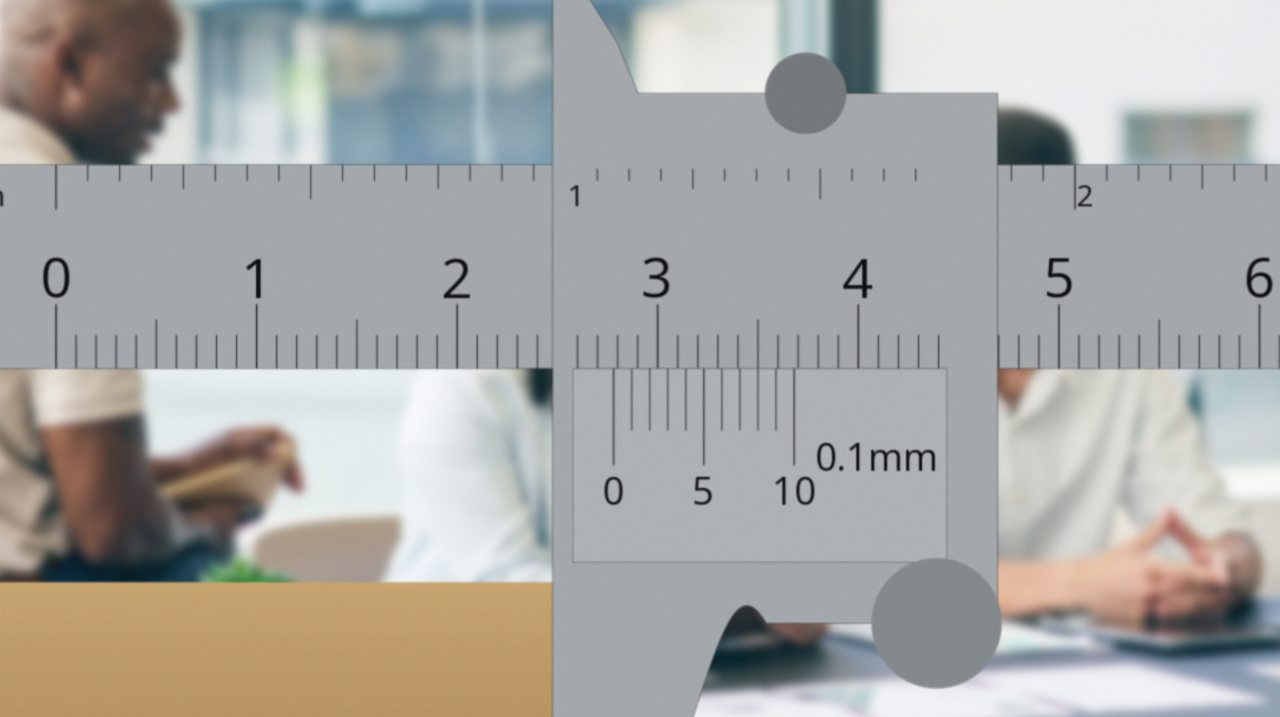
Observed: 27.8; mm
